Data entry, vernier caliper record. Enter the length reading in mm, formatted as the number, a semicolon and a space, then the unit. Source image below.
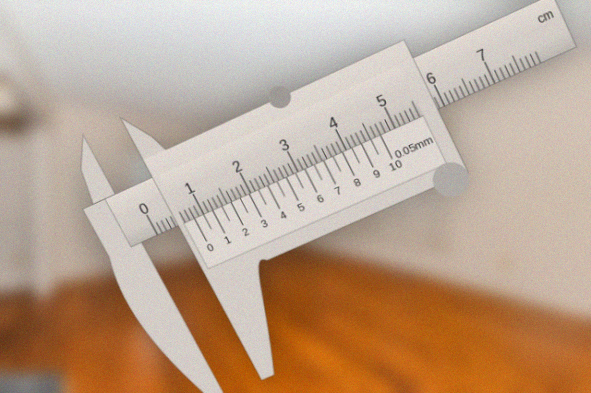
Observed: 8.0; mm
